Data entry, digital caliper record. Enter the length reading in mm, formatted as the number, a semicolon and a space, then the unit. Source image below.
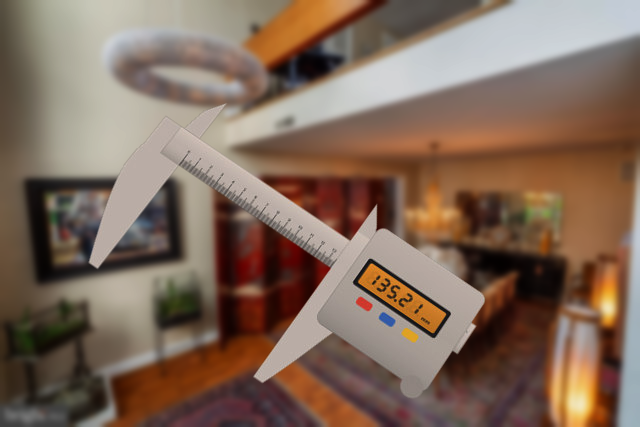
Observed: 135.21; mm
